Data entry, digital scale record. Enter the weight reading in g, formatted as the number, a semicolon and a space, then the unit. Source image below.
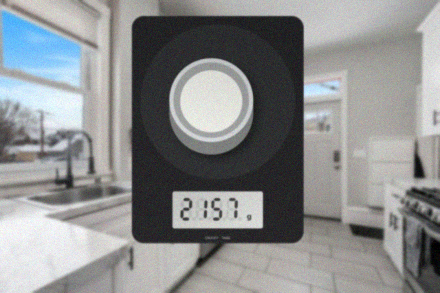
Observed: 2157; g
